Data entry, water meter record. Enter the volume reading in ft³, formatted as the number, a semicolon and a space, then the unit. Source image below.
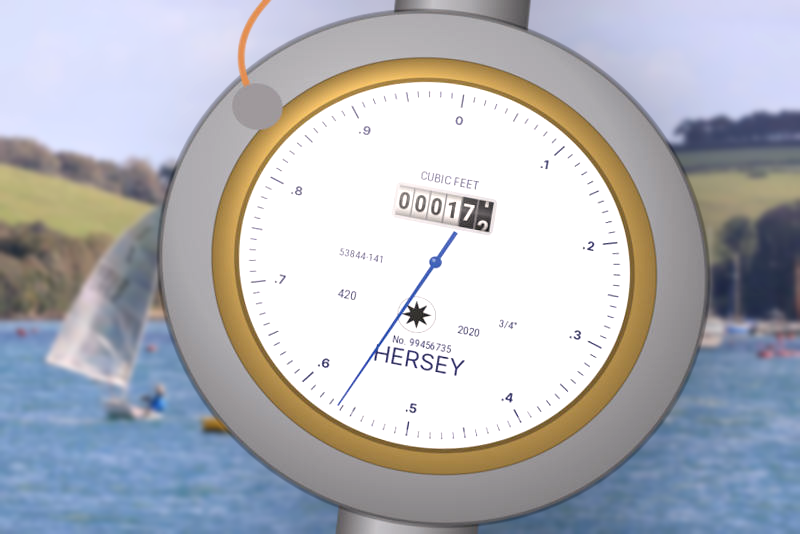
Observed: 171.56; ft³
